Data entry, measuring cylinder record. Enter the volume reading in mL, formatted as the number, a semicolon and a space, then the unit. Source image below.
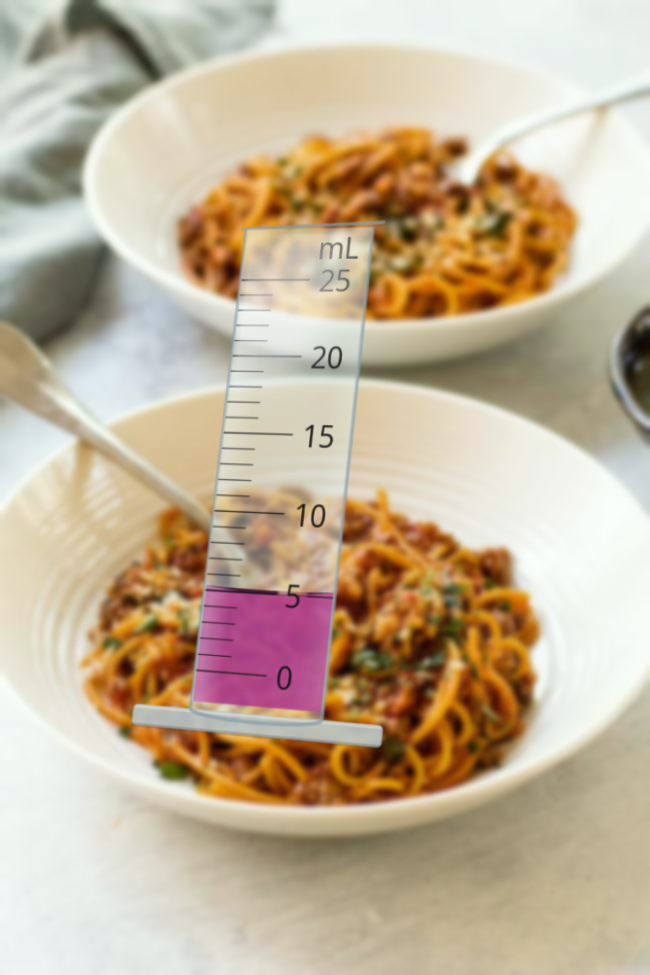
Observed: 5; mL
